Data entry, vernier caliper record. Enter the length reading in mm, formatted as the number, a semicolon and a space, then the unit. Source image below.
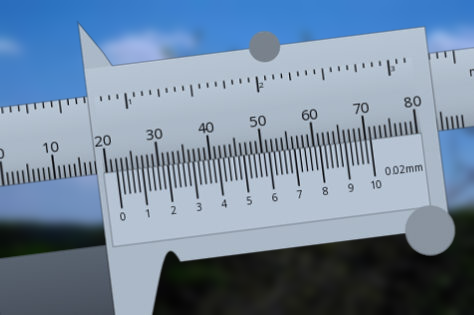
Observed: 22.0; mm
